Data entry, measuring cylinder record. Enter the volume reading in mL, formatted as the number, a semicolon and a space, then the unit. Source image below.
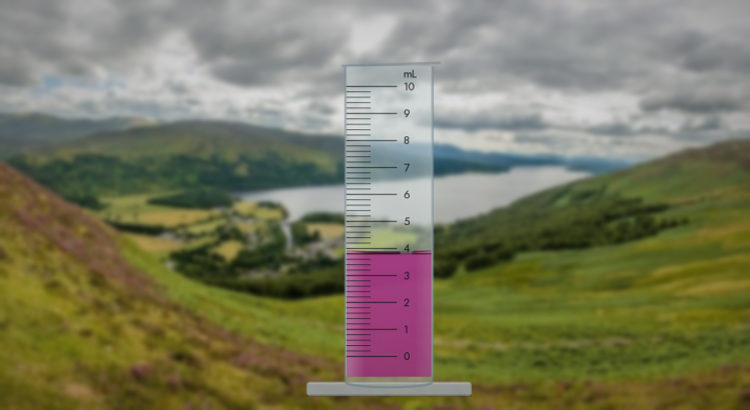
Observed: 3.8; mL
